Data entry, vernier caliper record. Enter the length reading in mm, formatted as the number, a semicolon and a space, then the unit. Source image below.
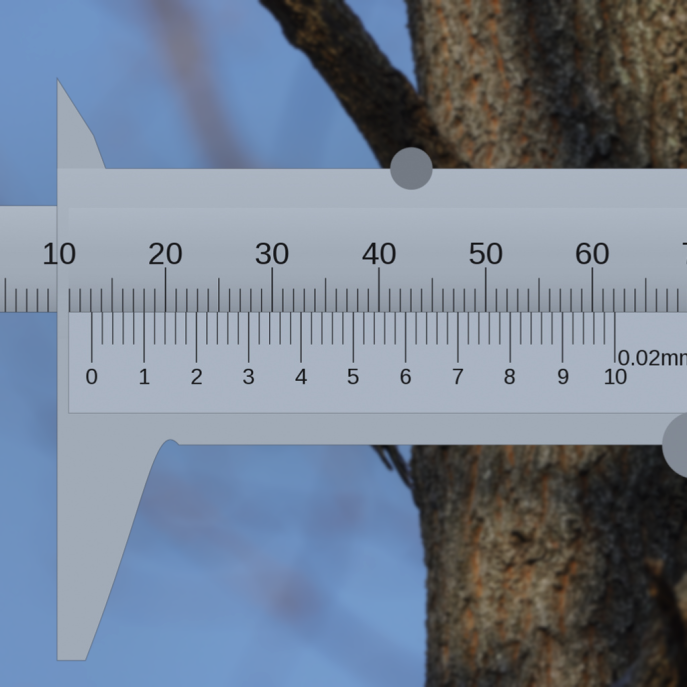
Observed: 13.1; mm
